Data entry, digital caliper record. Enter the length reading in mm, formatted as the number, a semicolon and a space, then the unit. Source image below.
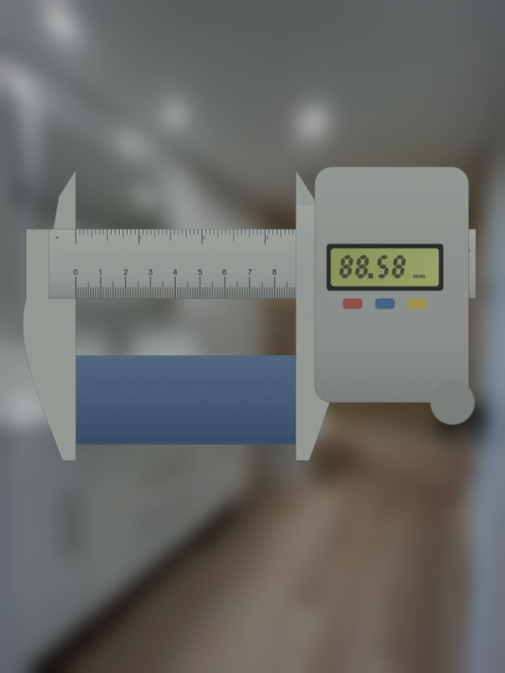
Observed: 88.58; mm
